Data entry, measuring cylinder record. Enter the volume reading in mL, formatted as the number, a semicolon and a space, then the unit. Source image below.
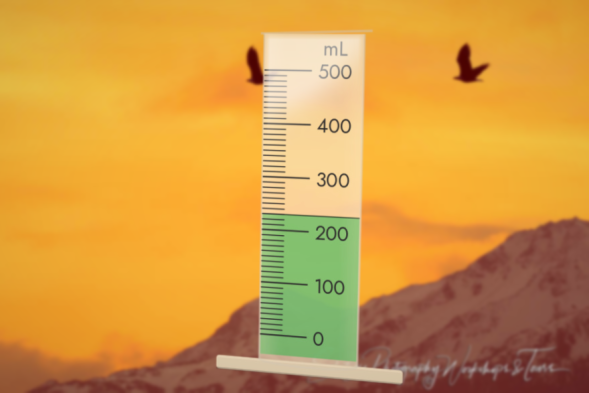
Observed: 230; mL
